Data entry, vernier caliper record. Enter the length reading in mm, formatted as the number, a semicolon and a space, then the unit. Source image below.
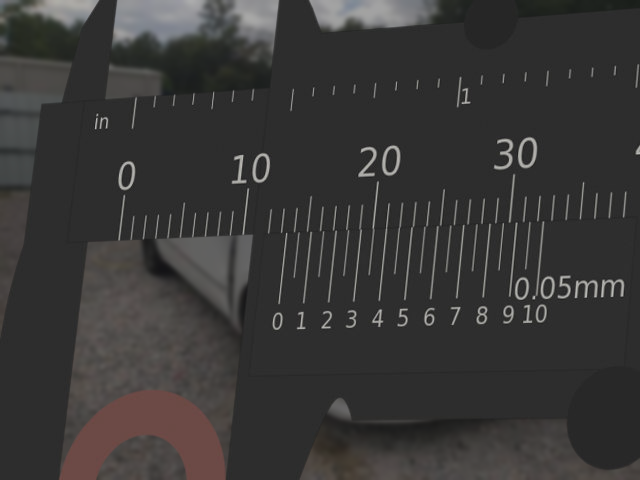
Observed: 13.4; mm
